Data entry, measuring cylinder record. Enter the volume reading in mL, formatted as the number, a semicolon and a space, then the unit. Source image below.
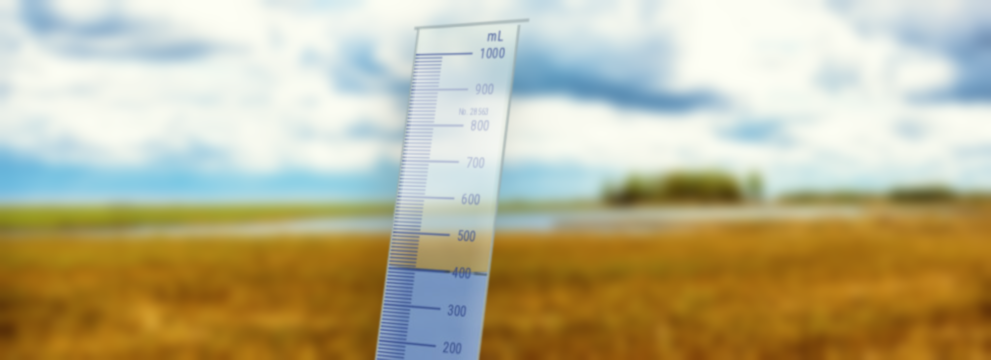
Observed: 400; mL
